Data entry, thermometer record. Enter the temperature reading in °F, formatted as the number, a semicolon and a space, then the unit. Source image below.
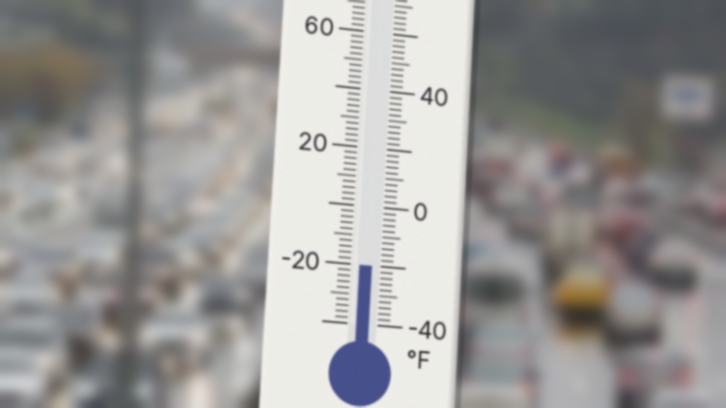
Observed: -20; °F
